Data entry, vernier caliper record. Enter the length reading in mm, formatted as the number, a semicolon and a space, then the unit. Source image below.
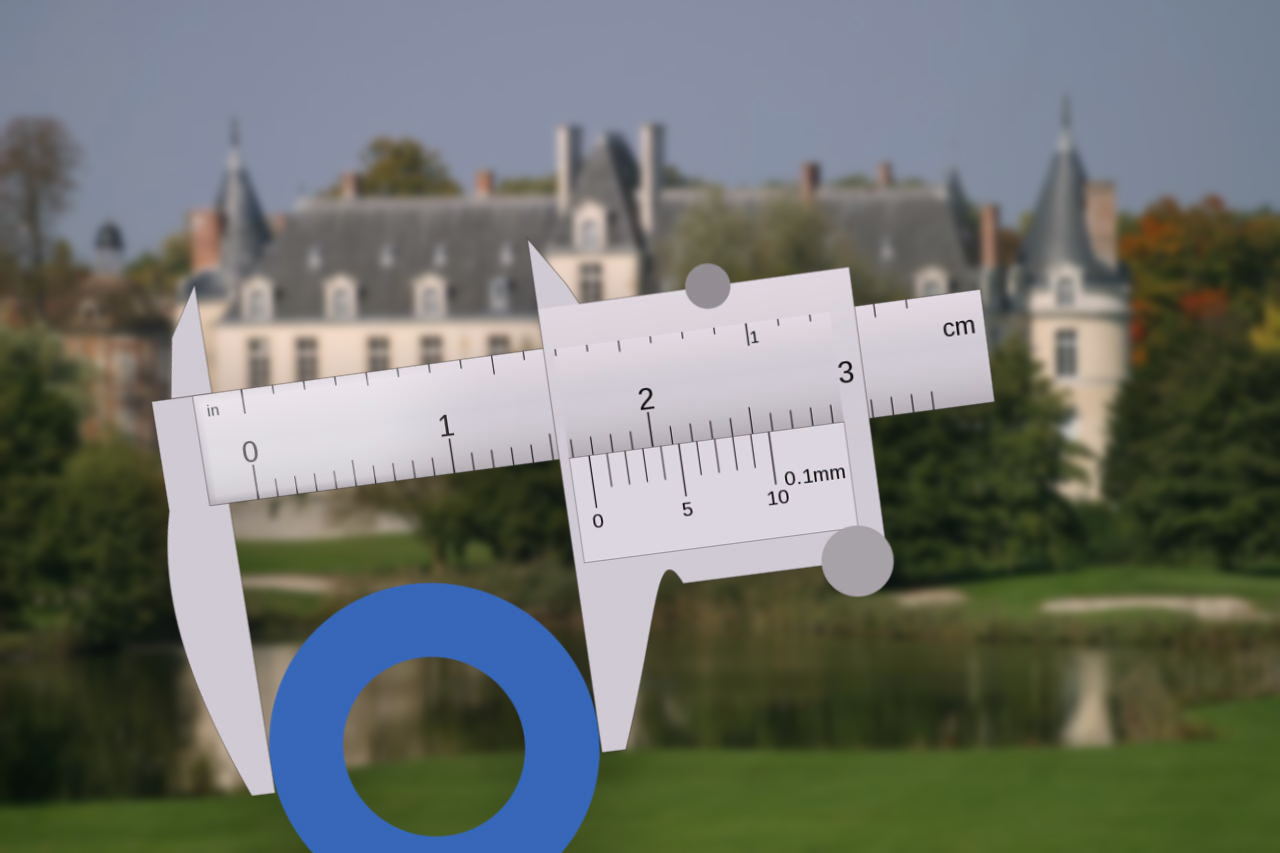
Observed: 16.8; mm
